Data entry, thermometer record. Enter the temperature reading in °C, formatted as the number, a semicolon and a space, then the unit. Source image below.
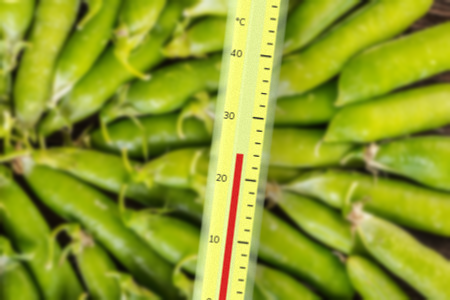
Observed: 24; °C
